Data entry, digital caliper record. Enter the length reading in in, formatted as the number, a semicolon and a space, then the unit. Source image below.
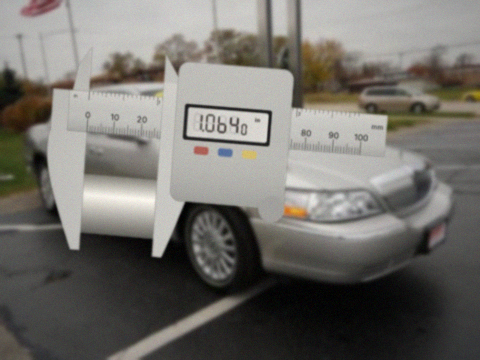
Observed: 1.0640; in
